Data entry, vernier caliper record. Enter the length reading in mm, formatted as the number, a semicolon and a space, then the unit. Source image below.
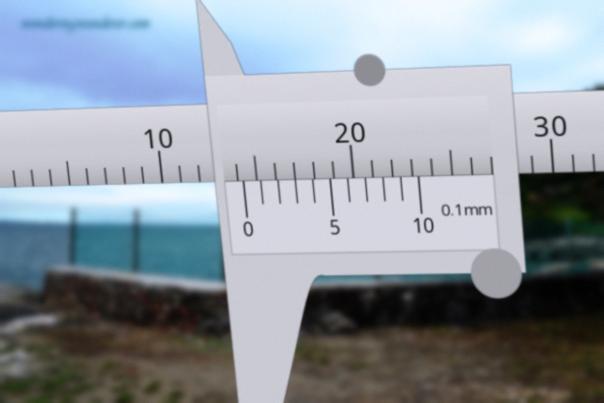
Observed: 14.3; mm
